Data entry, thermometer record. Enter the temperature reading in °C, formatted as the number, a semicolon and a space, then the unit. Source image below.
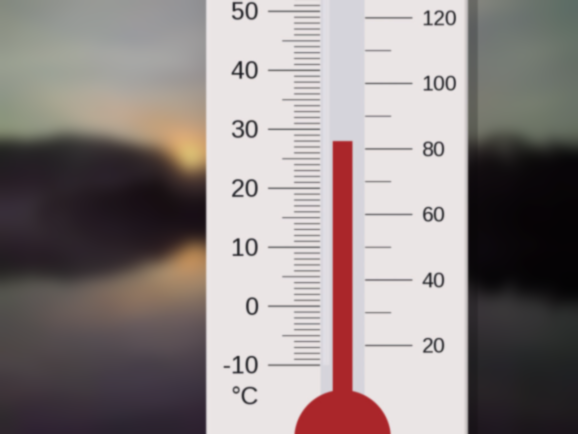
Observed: 28; °C
